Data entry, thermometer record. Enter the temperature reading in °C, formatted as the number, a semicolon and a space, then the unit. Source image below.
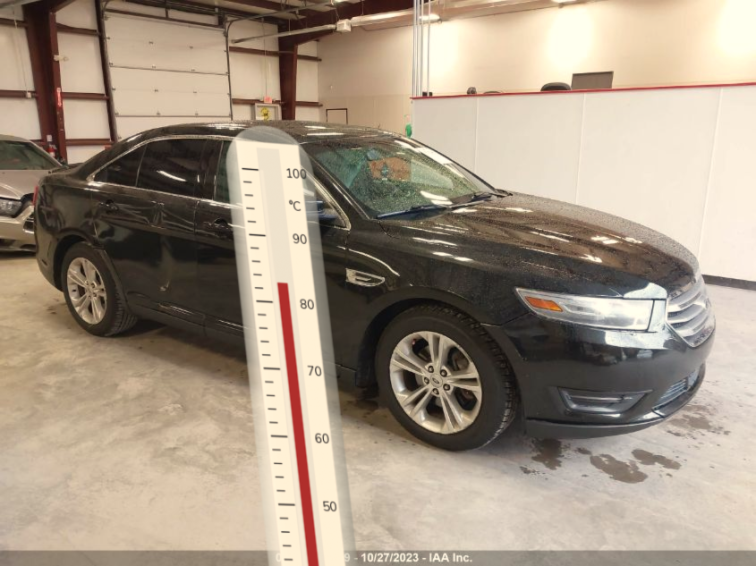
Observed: 83; °C
